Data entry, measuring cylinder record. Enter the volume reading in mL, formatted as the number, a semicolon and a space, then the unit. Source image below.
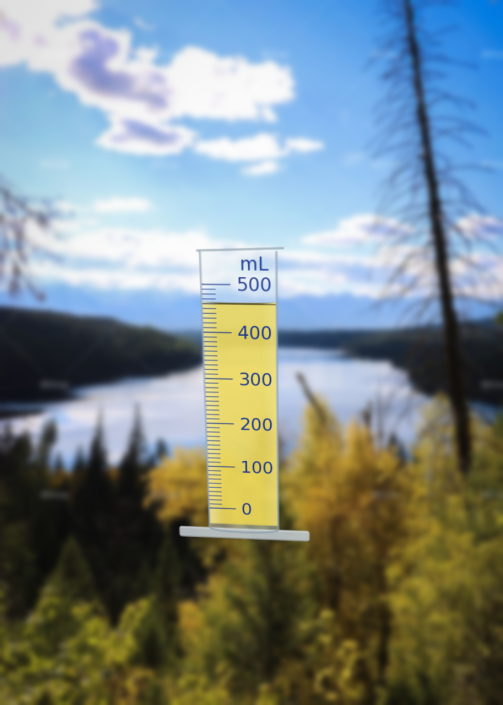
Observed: 460; mL
